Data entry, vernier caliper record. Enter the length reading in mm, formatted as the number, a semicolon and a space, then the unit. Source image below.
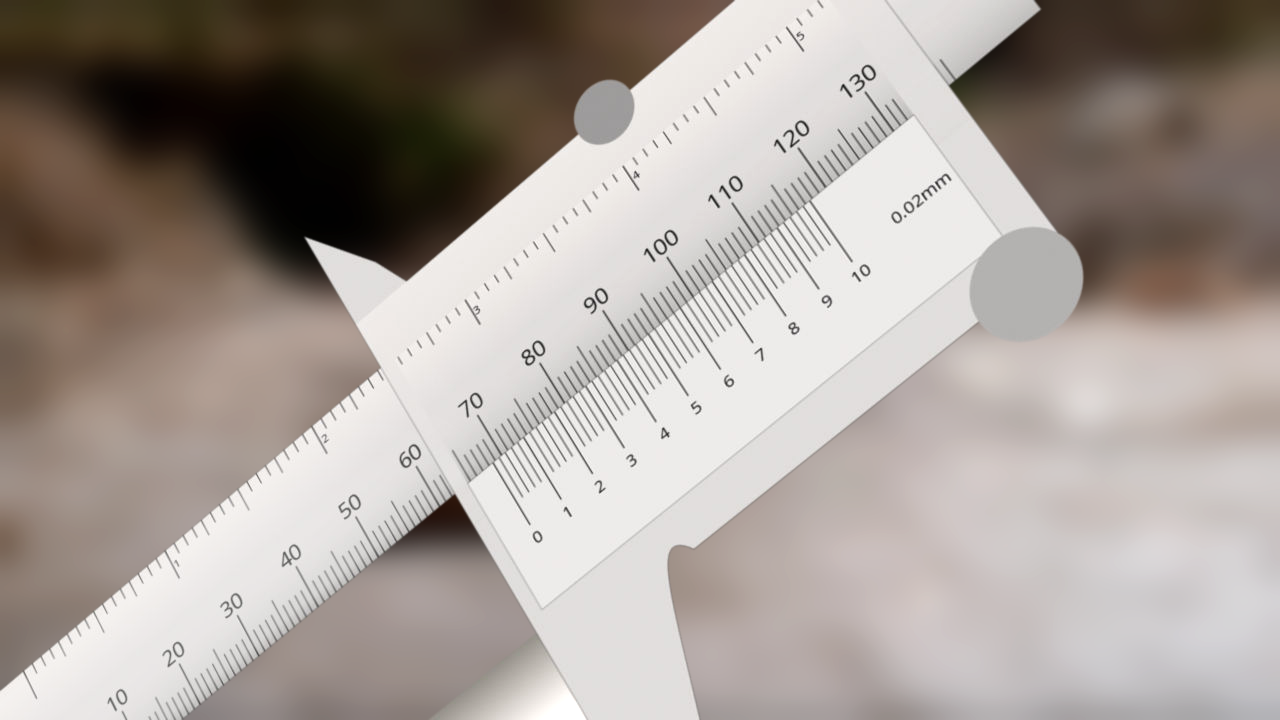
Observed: 68.6; mm
